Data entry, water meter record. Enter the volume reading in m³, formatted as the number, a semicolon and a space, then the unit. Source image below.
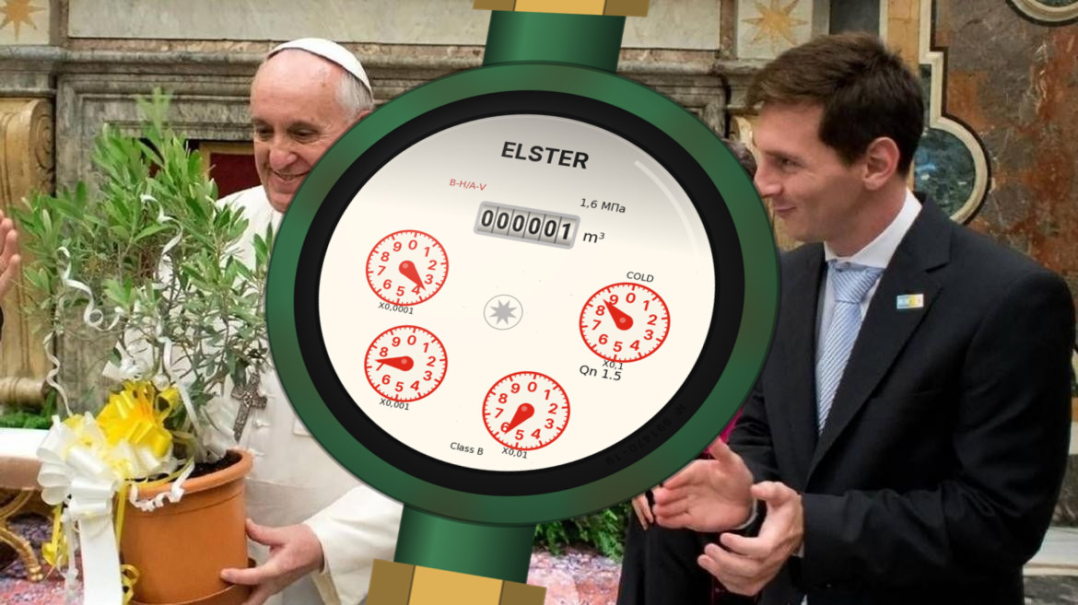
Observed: 1.8573; m³
